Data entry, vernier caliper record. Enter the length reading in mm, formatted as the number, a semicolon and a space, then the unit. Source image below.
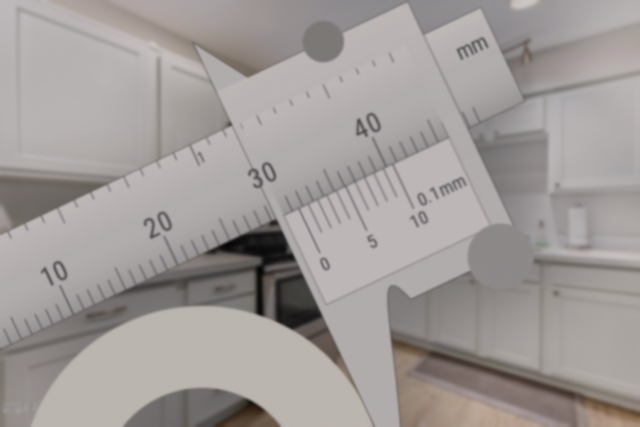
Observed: 31.6; mm
